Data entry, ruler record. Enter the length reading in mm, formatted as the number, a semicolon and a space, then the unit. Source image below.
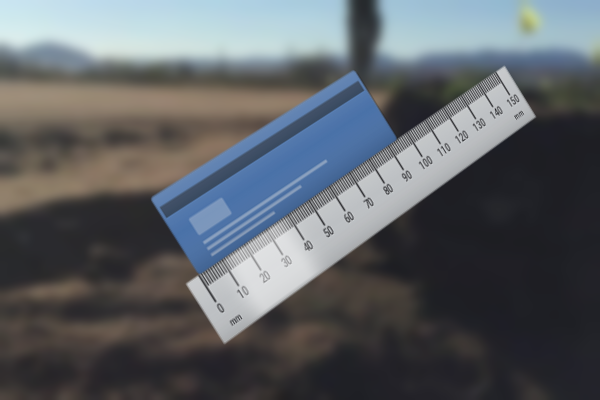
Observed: 95; mm
